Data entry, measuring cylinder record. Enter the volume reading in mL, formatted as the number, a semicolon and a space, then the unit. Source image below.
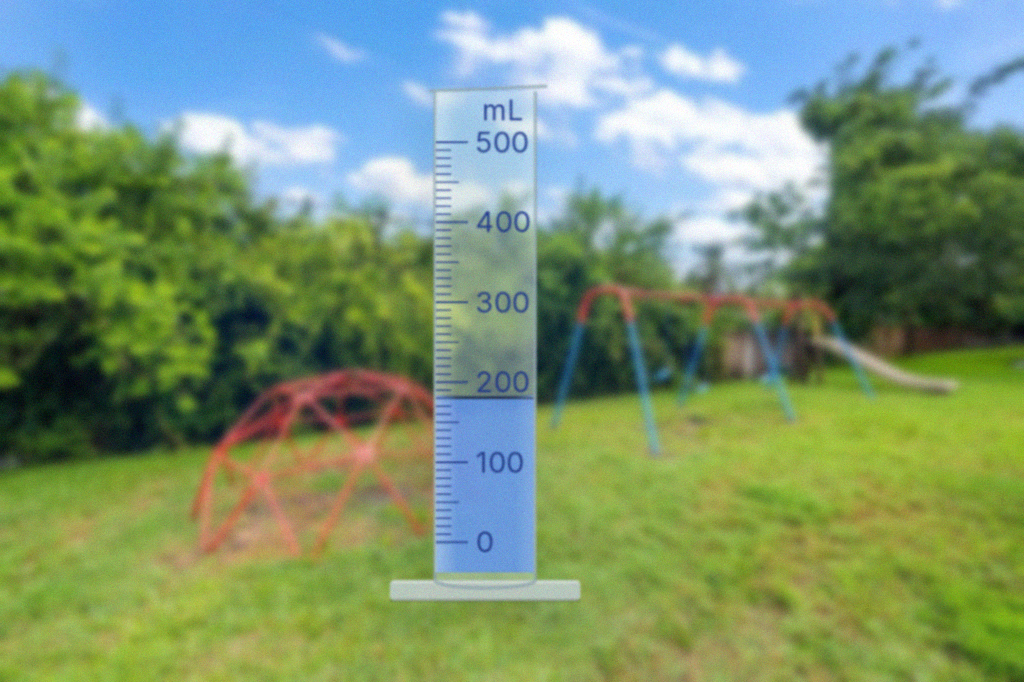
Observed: 180; mL
